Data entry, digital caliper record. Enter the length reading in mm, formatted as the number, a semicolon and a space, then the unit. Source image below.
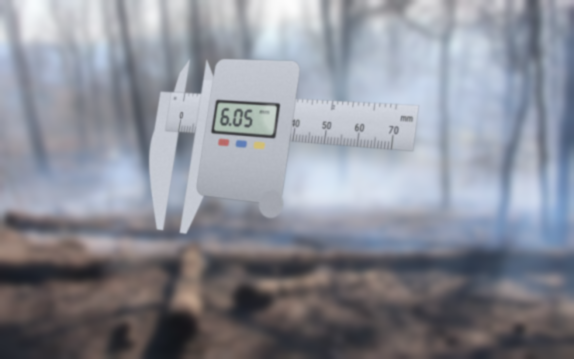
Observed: 6.05; mm
